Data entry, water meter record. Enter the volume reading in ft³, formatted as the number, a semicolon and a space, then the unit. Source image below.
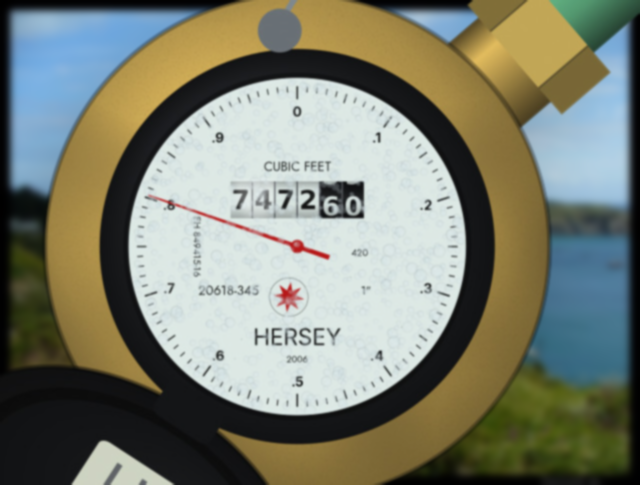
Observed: 747259.80; ft³
